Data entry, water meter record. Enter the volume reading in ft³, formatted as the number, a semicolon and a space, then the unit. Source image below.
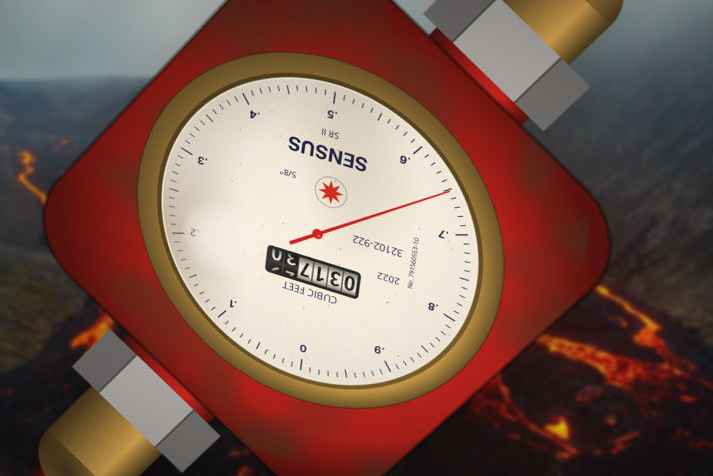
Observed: 31729.65; ft³
